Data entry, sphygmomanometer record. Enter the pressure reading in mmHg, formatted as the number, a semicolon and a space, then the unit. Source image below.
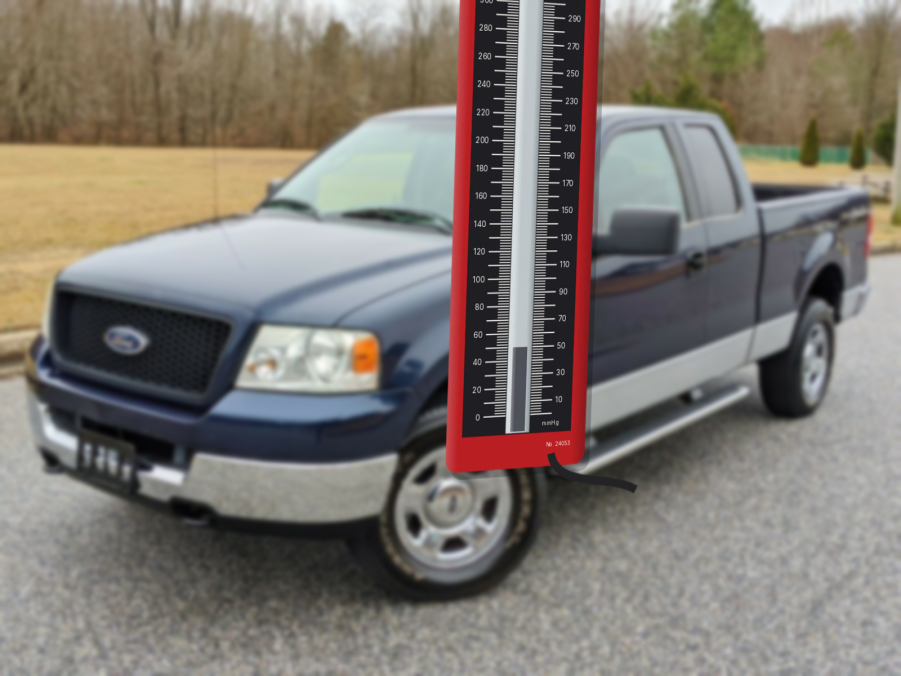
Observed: 50; mmHg
